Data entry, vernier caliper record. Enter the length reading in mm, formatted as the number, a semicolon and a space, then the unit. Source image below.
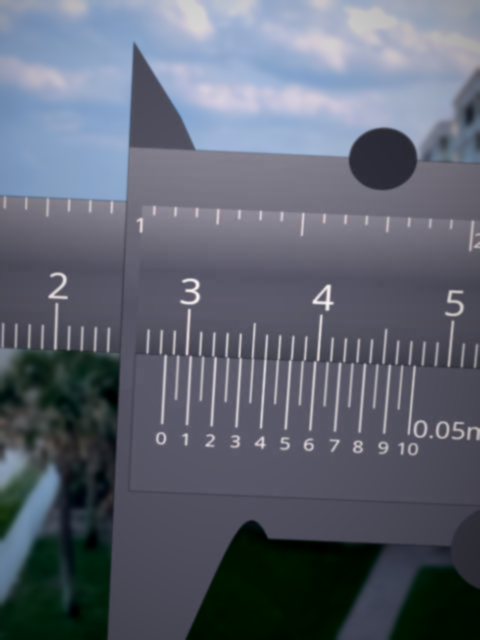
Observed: 28.4; mm
